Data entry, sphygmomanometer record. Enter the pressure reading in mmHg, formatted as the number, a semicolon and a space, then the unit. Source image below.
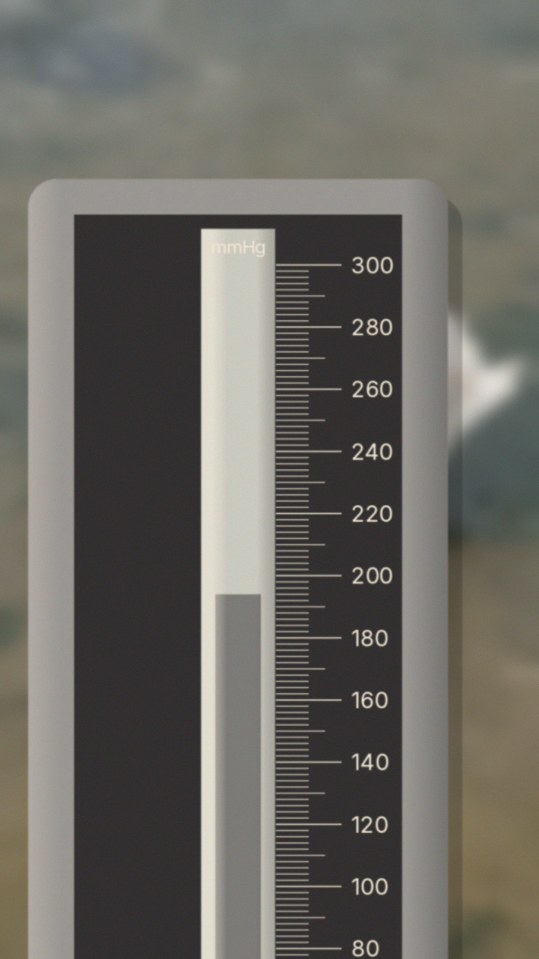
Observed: 194; mmHg
